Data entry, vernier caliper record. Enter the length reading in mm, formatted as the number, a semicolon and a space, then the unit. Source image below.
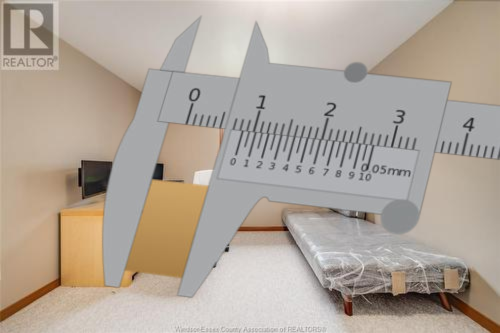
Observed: 8.4; mm
